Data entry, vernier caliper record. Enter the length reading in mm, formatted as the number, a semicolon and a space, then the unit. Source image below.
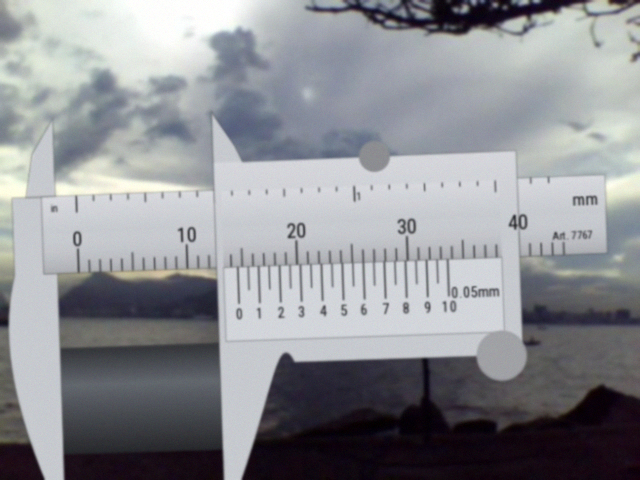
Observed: 14.6; mm
